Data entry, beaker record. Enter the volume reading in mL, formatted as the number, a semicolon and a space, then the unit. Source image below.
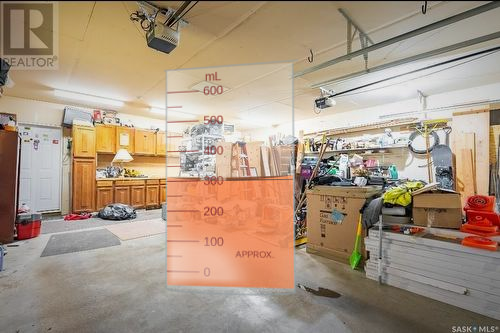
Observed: 300; mL
